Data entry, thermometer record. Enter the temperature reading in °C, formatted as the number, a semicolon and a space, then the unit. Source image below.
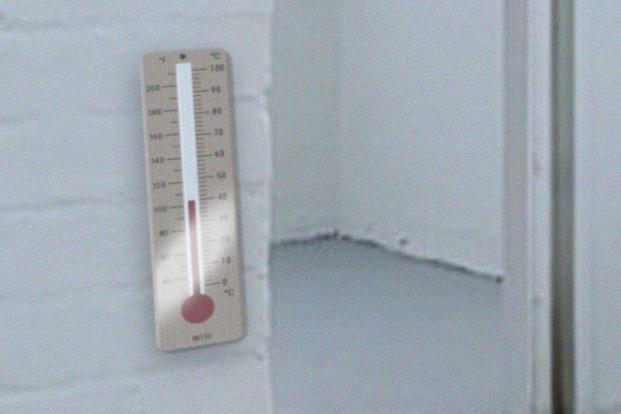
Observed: 40; °C
